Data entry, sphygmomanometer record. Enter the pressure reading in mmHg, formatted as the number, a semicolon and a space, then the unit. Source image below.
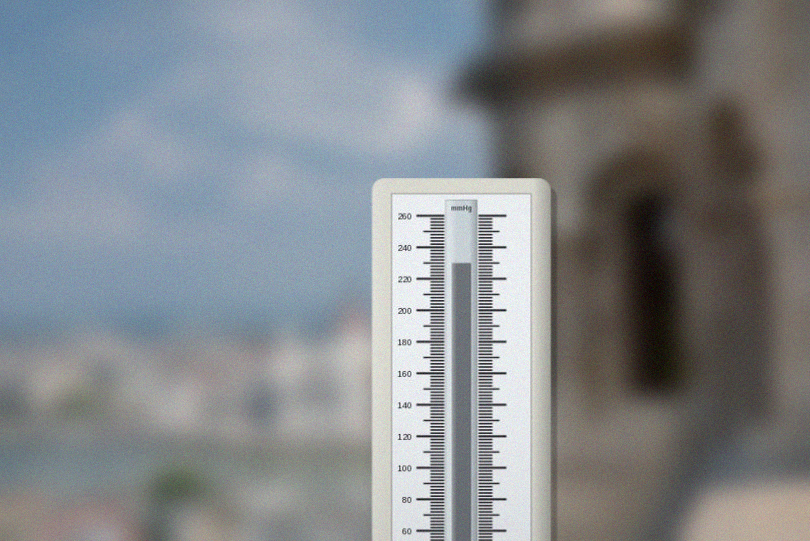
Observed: 230; mmHg
